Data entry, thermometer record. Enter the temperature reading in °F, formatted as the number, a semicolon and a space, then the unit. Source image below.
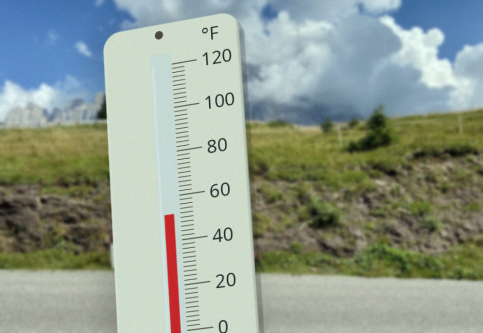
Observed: 52; °F
